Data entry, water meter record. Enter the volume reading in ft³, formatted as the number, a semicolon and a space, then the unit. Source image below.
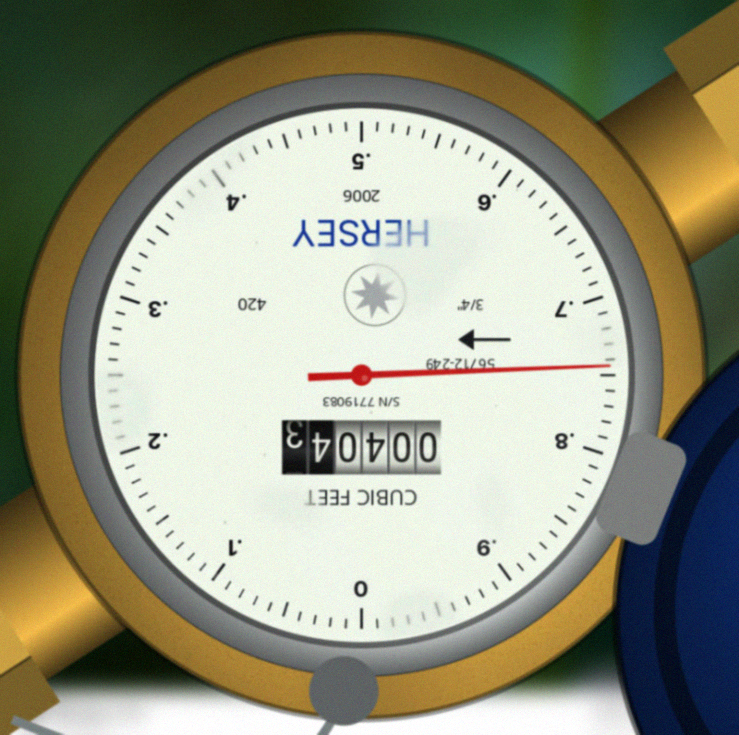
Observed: 4042.74; ft³
